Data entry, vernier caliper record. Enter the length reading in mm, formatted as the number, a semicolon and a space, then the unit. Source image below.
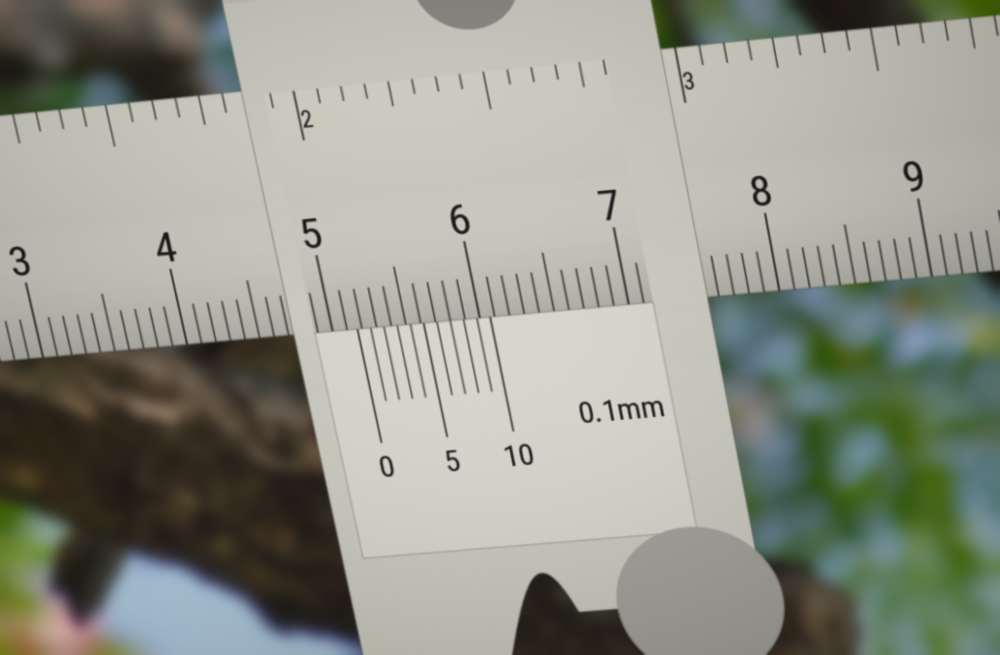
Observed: 51.7; mm
